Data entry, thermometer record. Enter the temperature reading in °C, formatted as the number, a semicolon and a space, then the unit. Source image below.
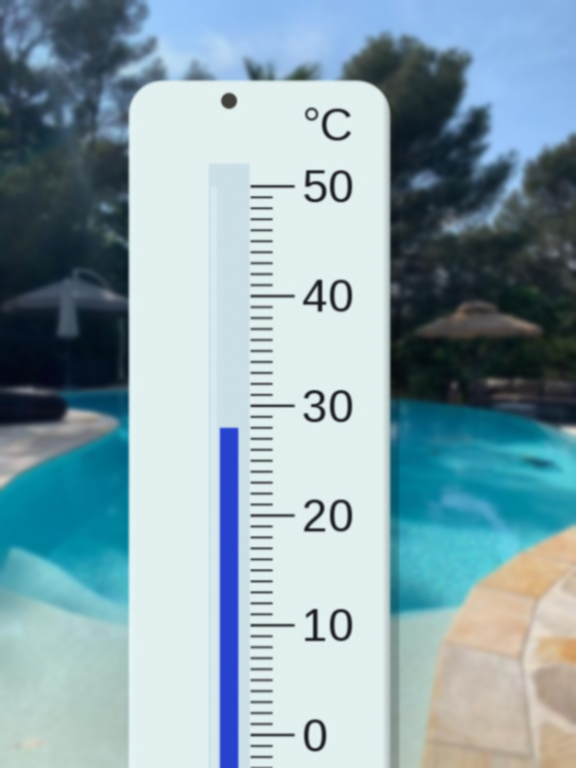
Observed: 28; °C
